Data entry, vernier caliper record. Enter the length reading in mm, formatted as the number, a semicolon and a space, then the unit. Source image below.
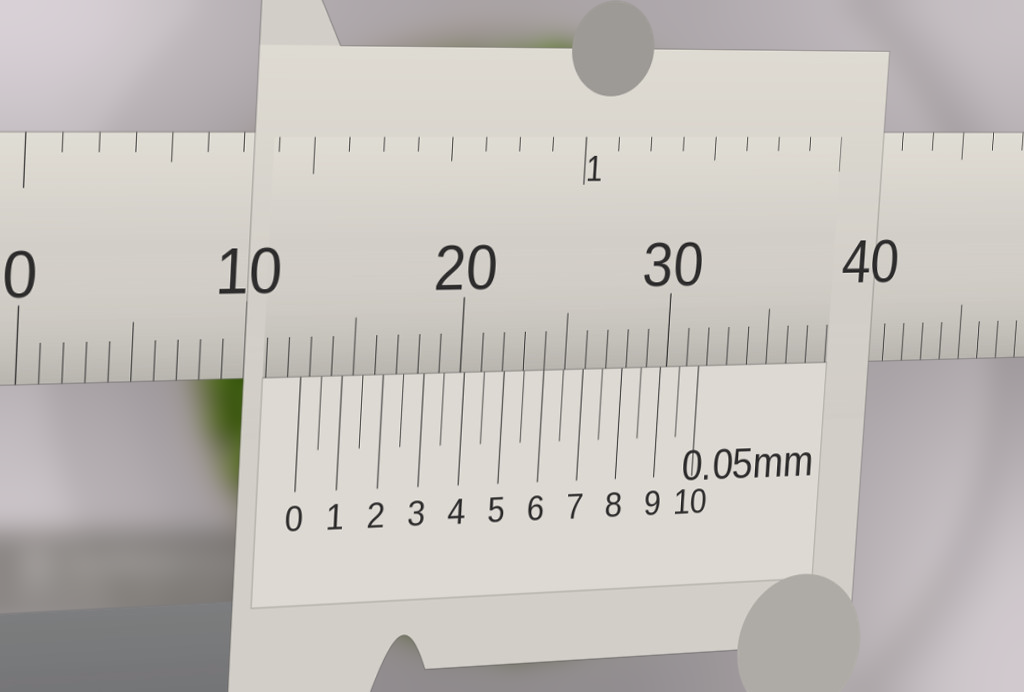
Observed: 12.6; mm
